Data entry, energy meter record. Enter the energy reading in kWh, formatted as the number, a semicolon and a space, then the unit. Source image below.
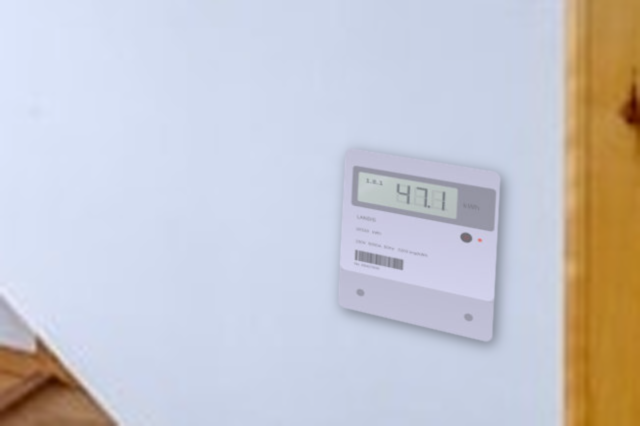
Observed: 47.1; kWh
